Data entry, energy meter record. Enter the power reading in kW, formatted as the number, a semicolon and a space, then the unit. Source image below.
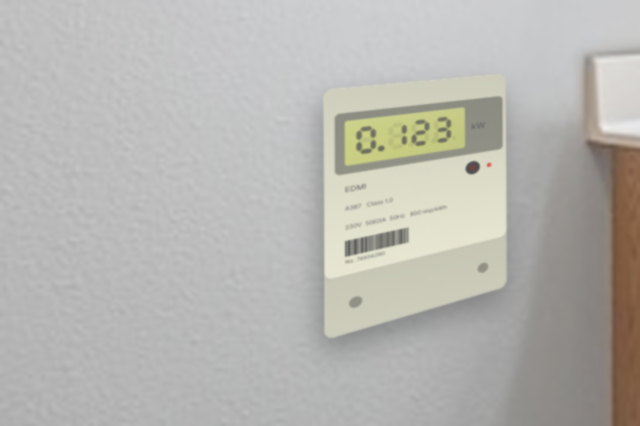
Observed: 0.123; kW
